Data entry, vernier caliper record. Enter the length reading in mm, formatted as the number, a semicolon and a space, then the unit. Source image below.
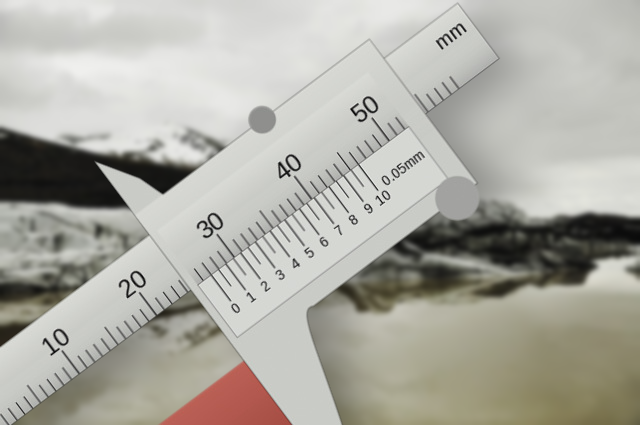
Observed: 27.0; mm
